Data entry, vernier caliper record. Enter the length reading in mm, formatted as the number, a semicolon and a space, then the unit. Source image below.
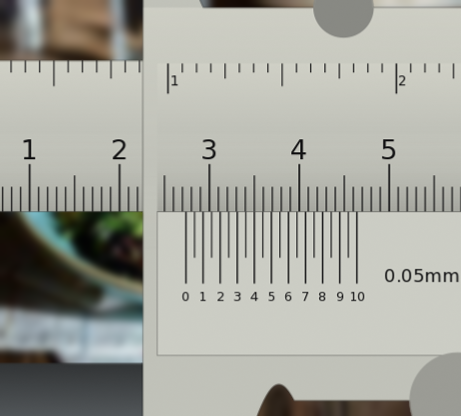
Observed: 27.4; mm
